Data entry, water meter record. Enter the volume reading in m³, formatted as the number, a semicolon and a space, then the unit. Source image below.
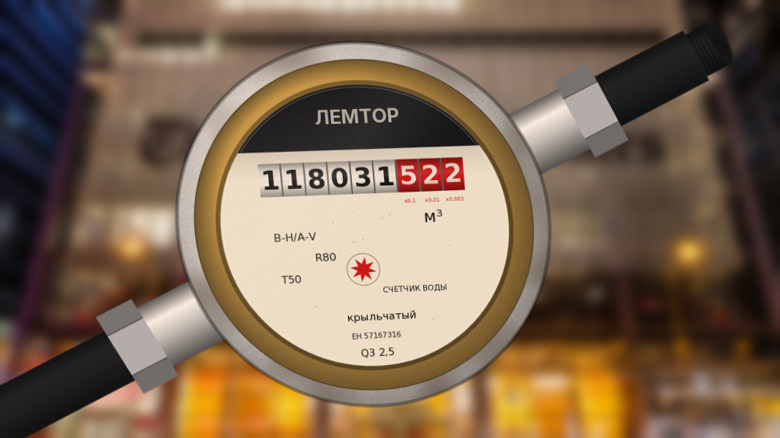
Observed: 118031.522; m³
